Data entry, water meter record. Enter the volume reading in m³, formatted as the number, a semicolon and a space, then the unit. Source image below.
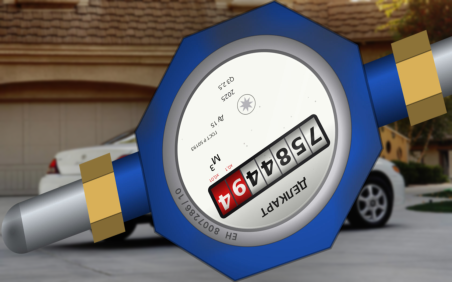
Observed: 75844.94; m³
